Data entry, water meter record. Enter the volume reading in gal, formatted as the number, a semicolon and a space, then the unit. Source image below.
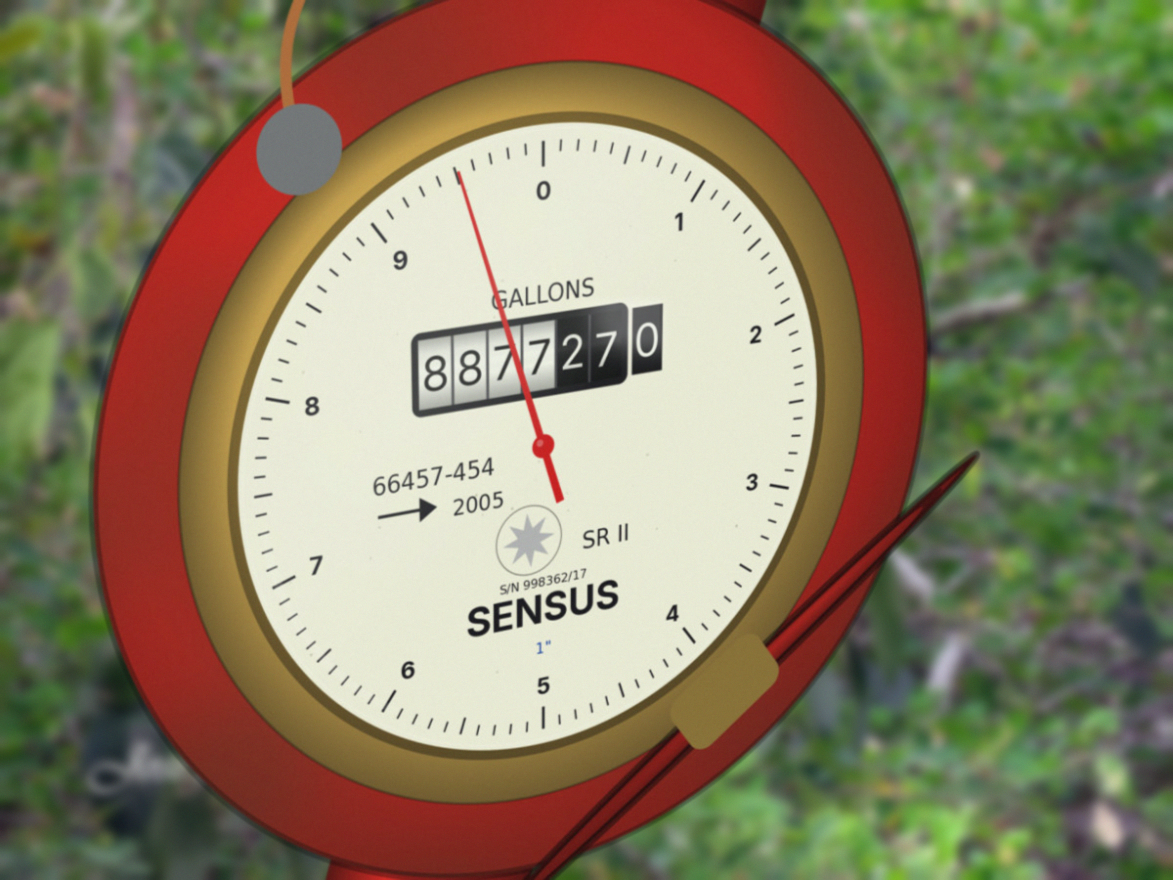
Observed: 8877269.5; gal
